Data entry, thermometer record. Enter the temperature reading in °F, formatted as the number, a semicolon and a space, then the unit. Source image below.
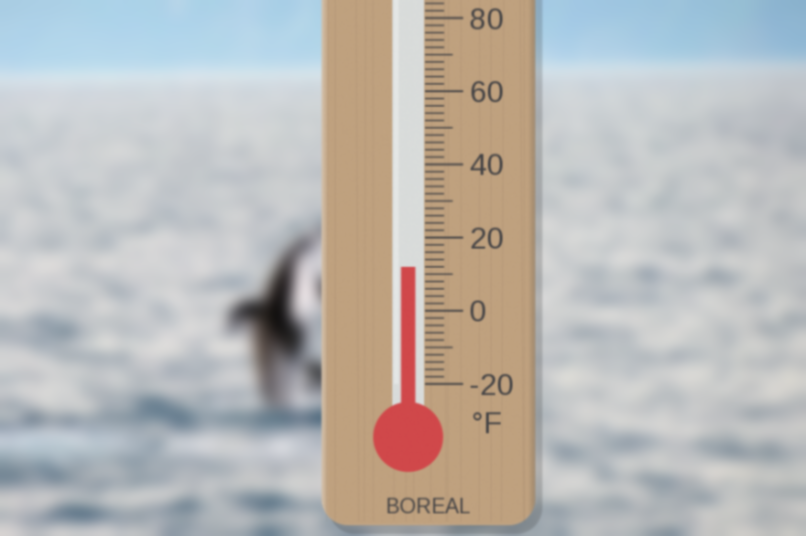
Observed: 12; °F
